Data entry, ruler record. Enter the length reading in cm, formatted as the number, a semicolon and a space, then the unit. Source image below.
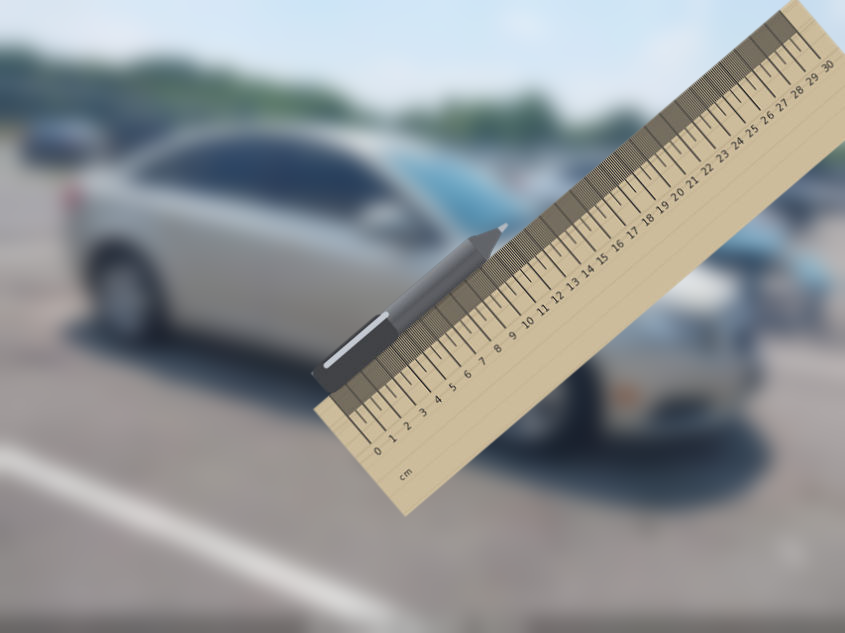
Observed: 12.5; cm
